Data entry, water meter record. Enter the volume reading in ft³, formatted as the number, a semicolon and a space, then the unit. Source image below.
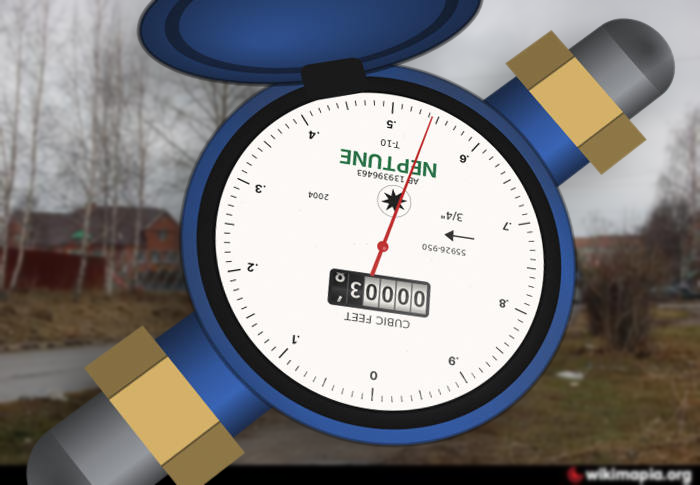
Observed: 37.54; ft³
